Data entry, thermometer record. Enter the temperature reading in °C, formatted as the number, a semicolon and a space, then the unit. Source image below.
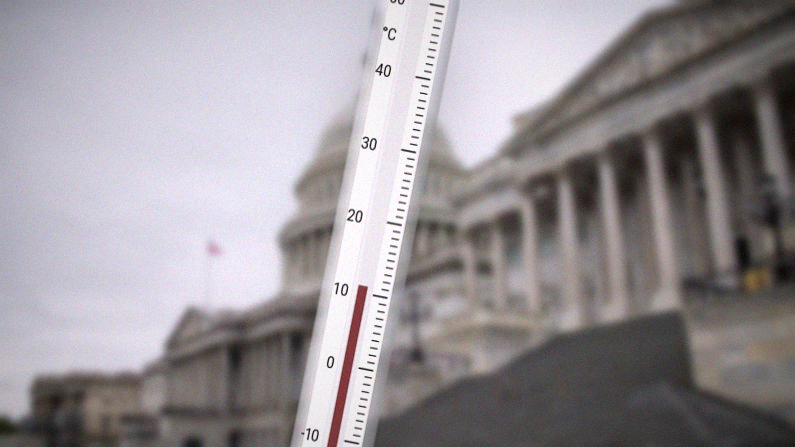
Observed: 11; °C
